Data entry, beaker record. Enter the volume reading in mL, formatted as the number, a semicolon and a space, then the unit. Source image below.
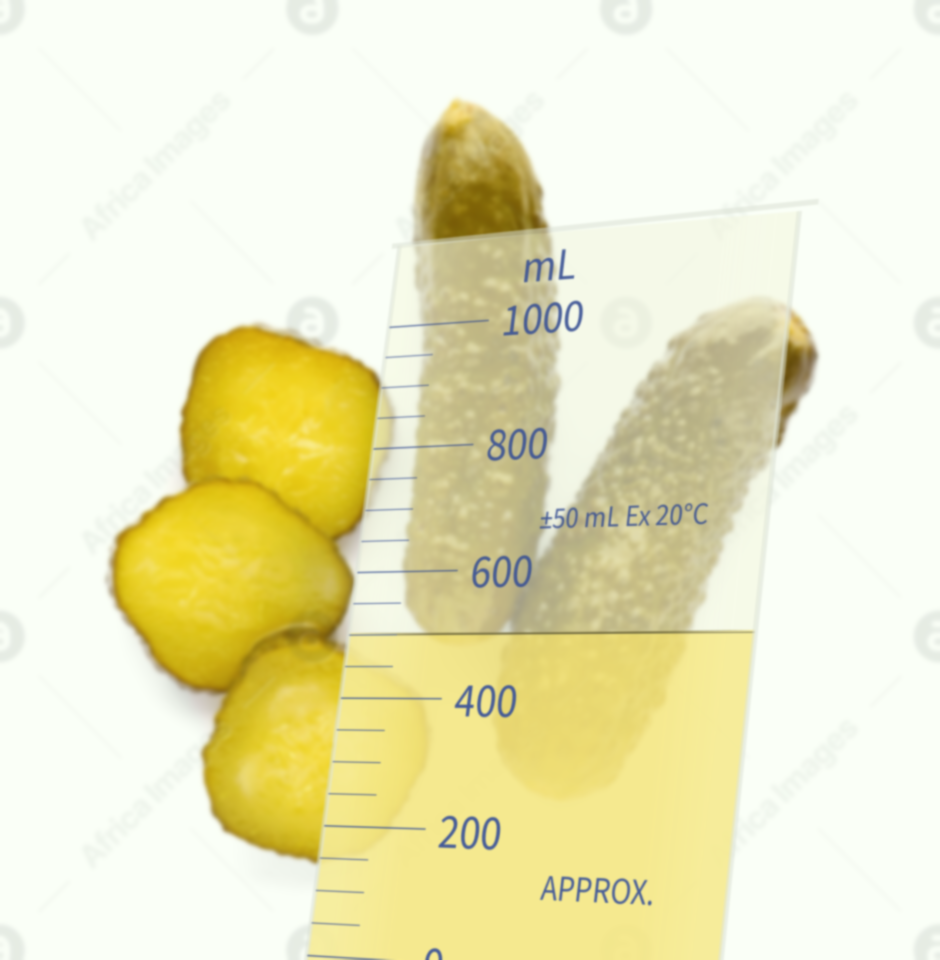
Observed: 500; mL
